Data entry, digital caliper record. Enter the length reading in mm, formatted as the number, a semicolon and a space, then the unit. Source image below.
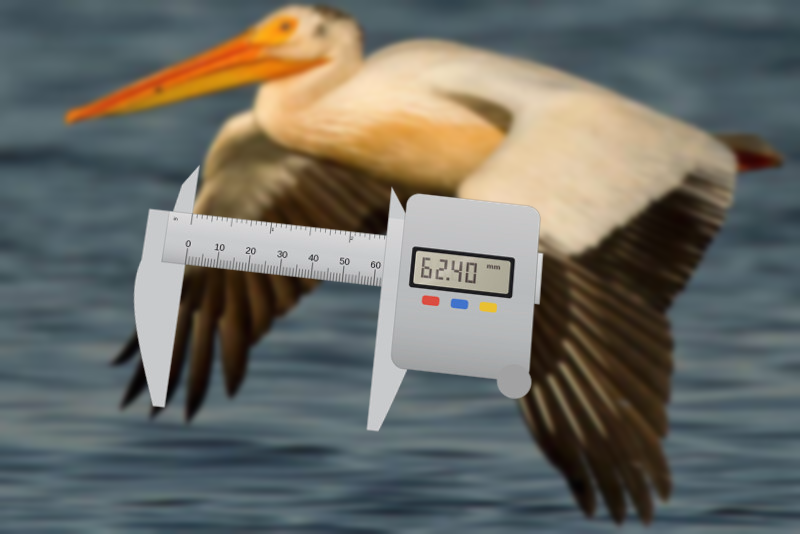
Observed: 62.40; mm
